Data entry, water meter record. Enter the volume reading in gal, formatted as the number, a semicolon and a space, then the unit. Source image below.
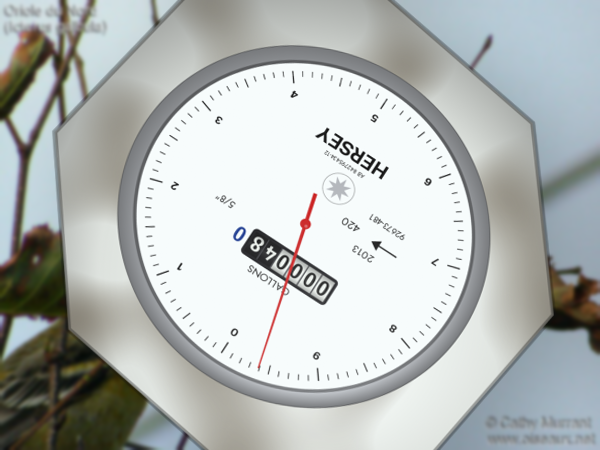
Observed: 479.6; gal
